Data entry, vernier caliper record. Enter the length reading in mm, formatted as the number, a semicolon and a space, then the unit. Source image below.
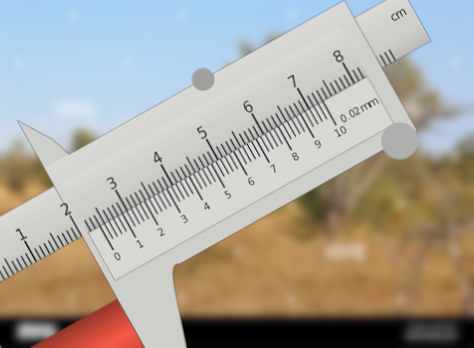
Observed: 24.0; mm
